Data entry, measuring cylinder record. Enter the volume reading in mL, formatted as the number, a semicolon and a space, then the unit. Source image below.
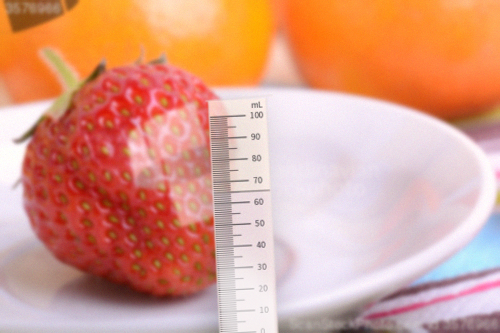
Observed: 65; mL
